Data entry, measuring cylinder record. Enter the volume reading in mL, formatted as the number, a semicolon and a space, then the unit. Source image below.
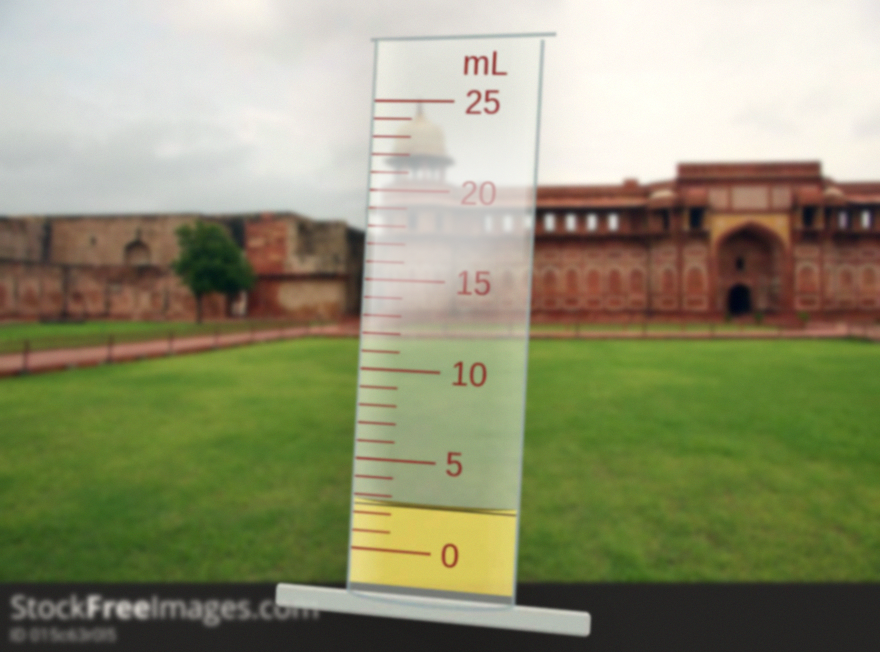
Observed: 2.5; mL
